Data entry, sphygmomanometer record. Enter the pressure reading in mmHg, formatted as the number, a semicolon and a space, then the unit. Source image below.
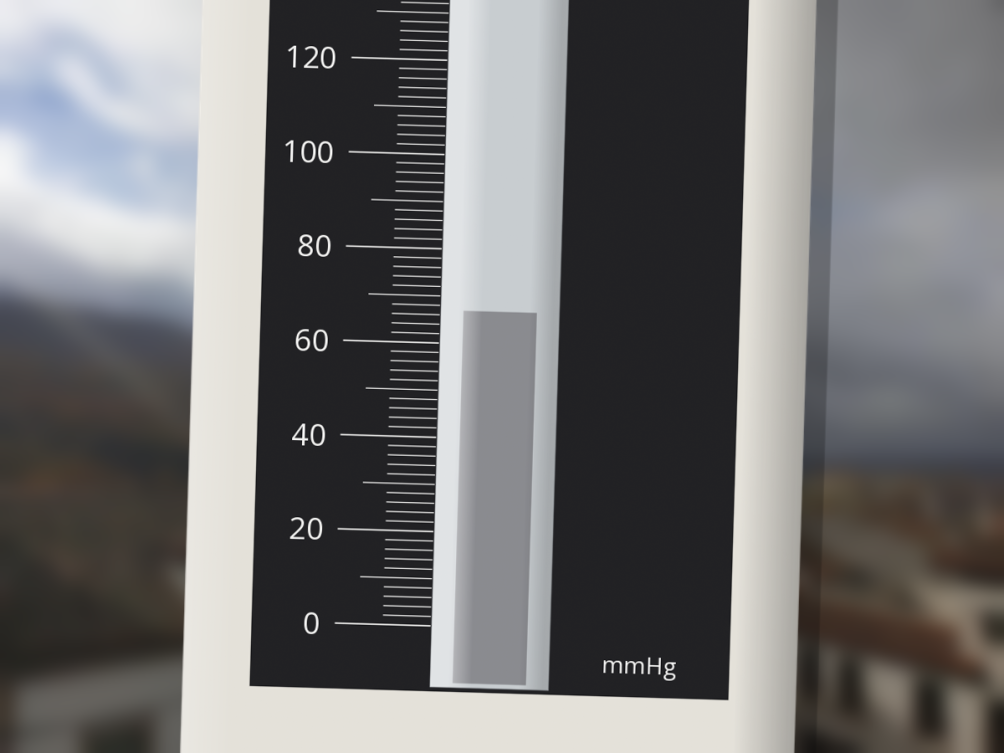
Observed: 67; mmHg
